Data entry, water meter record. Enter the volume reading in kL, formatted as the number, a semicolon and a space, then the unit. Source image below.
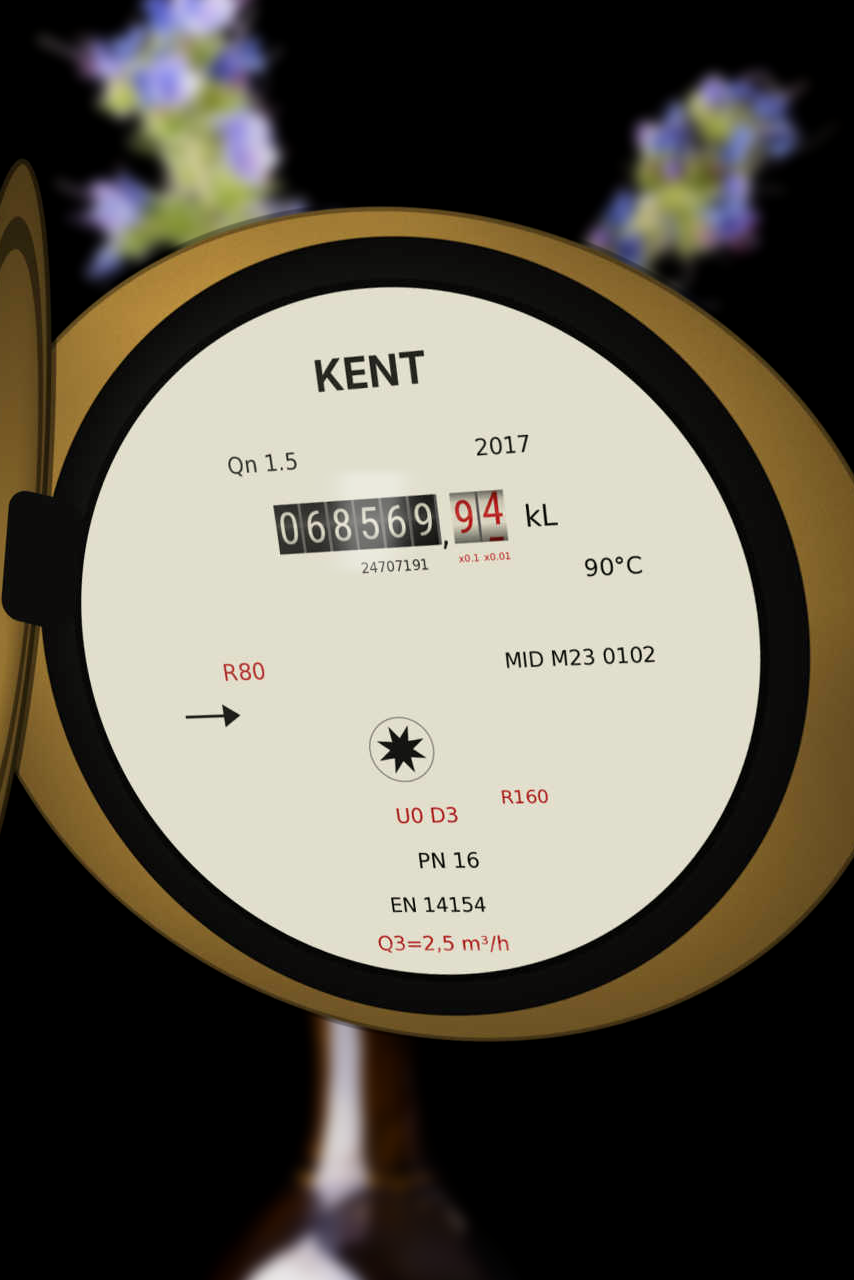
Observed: 68569.94; kL
